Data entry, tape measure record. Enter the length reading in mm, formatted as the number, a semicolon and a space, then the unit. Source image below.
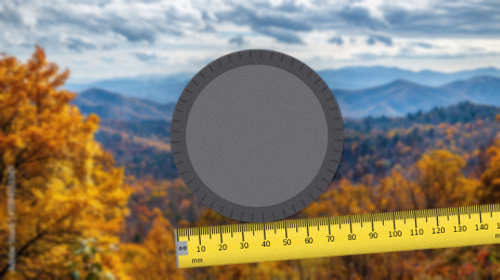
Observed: 80; mm
